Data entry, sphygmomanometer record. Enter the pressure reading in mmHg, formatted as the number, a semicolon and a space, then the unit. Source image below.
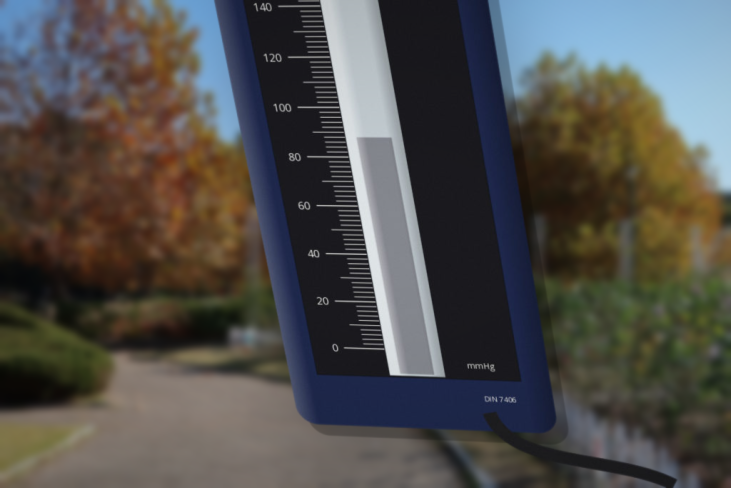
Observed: 88; mmHg
